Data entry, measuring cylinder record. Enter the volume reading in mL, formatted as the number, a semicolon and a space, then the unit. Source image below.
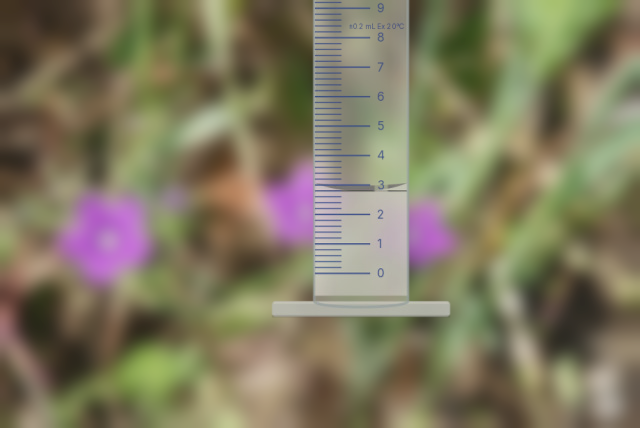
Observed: 2.8; mL
